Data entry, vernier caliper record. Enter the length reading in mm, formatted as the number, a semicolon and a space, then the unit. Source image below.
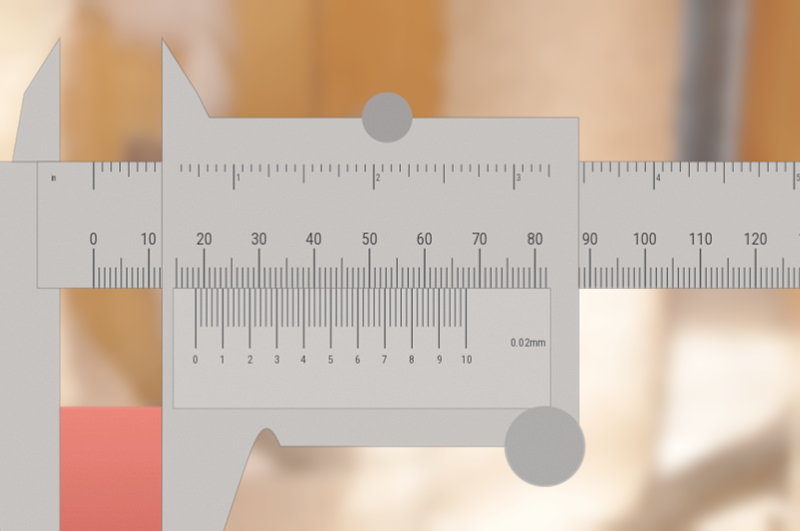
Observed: 18.5; mm
